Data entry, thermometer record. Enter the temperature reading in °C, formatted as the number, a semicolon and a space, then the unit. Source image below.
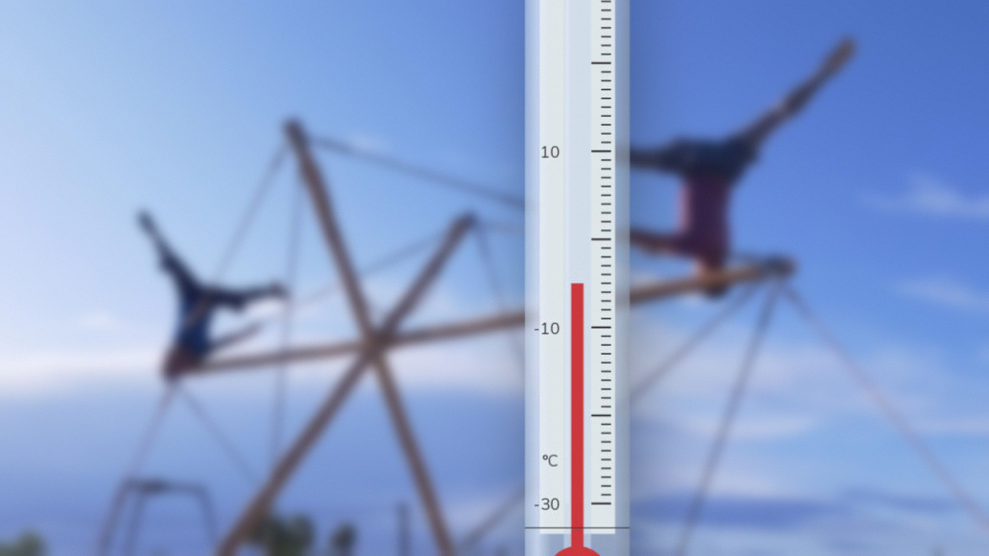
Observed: -5; °C
